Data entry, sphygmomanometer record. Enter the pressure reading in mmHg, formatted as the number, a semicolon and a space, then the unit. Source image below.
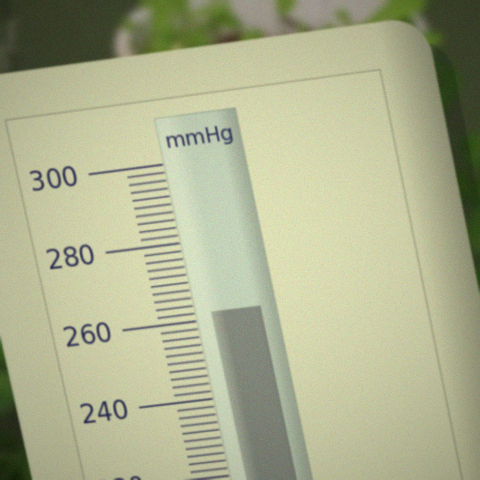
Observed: 262; mmHg
